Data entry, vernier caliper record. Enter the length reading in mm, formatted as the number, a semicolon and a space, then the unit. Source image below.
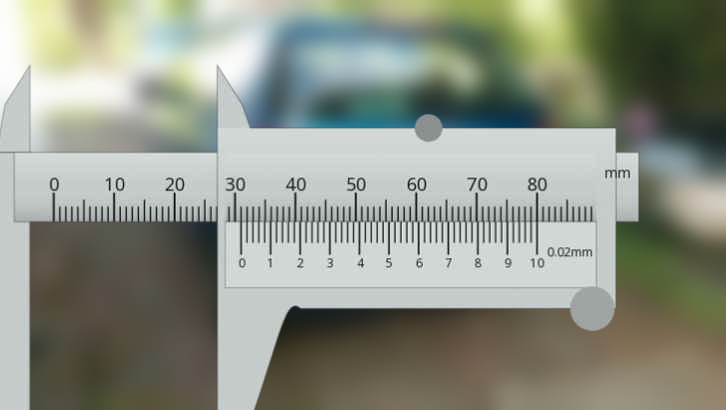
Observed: 31.0; mm
